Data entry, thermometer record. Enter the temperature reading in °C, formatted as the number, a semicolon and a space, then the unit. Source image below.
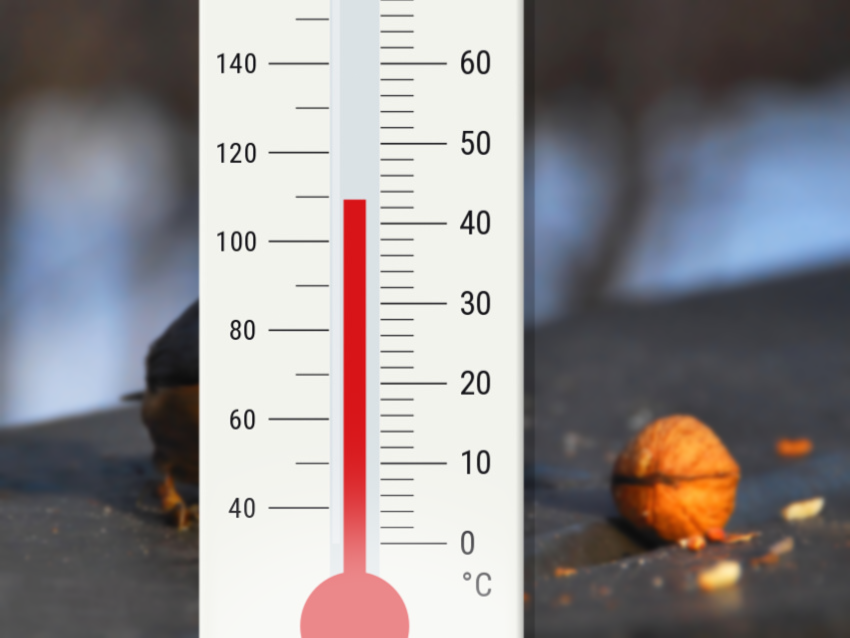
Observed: 43; °C
